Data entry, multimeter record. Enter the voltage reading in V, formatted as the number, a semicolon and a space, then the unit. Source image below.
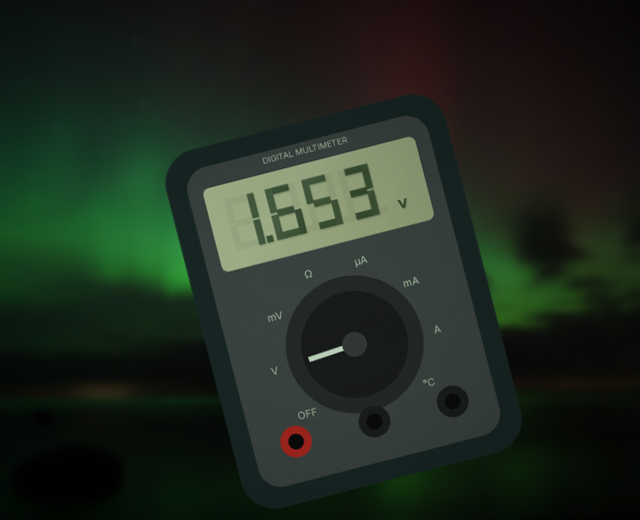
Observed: 1.653; V
